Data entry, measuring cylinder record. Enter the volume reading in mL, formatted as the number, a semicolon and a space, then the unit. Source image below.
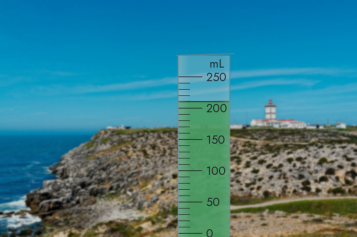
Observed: 210; mL
